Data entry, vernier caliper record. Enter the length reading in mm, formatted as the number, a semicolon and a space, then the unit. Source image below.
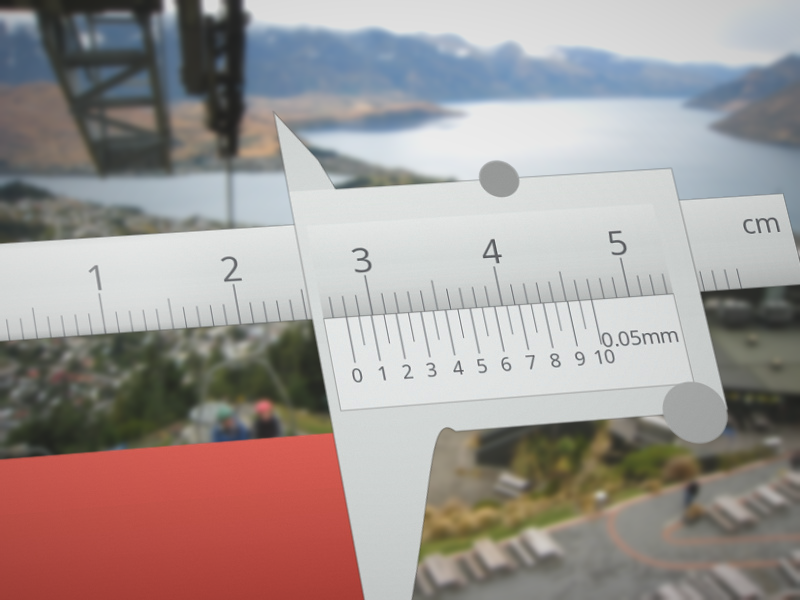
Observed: 28.0; mm
